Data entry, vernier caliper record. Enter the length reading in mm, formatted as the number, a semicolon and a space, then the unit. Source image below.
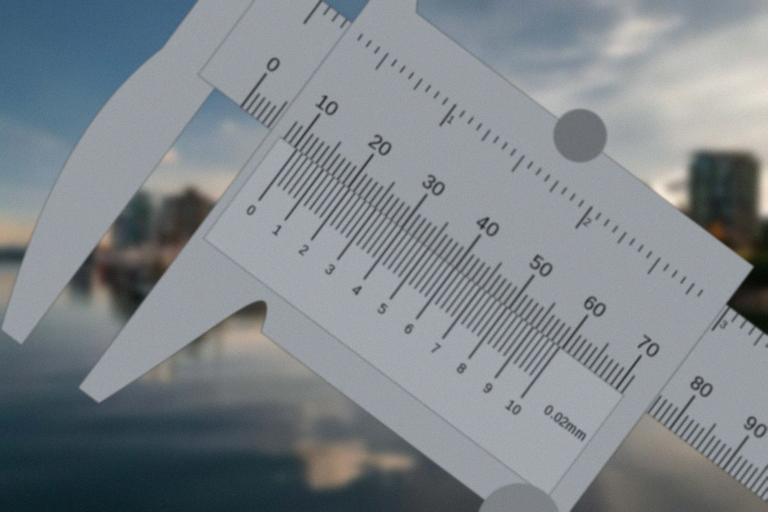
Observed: 10.5; mm
